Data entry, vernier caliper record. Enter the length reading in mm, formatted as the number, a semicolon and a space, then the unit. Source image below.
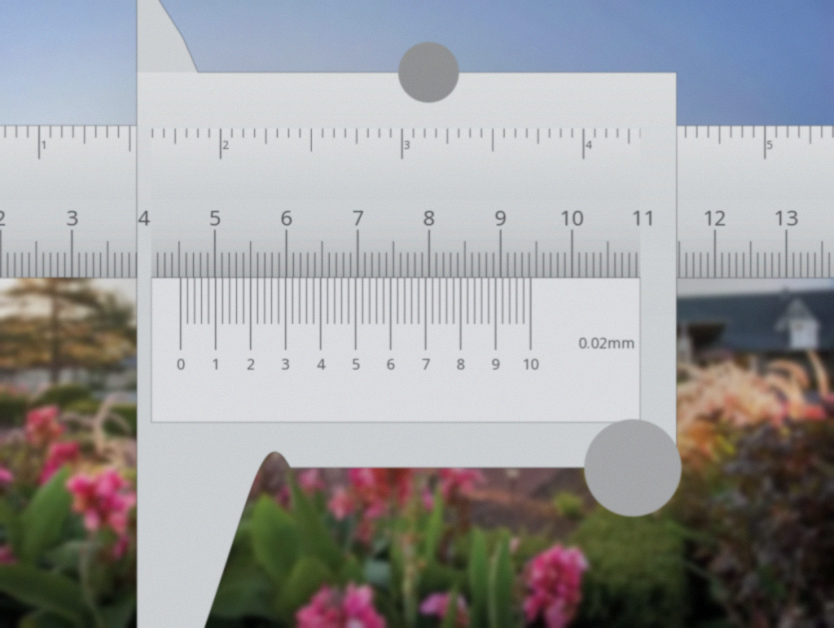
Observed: 45.2; mm
